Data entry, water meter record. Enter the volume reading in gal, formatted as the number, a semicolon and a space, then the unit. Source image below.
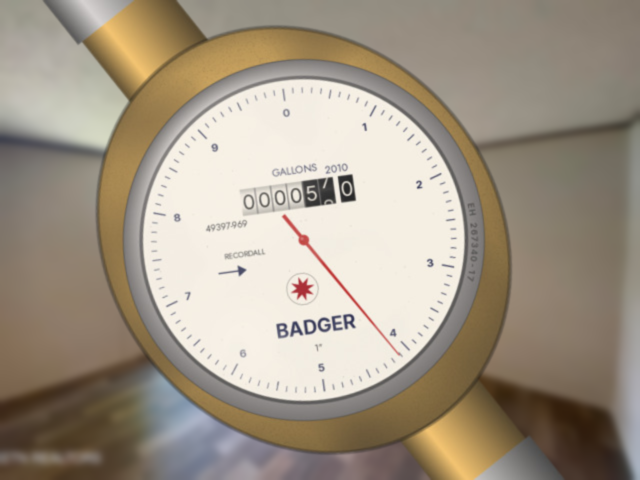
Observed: 574.1; gal
